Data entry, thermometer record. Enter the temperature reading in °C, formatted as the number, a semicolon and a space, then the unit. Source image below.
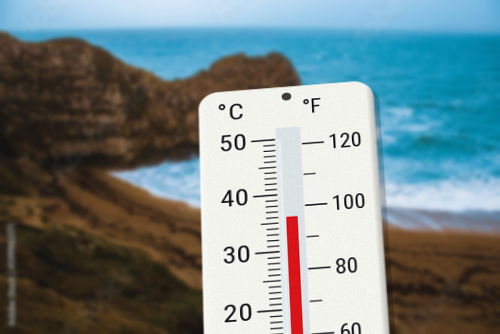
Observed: 36; °C
